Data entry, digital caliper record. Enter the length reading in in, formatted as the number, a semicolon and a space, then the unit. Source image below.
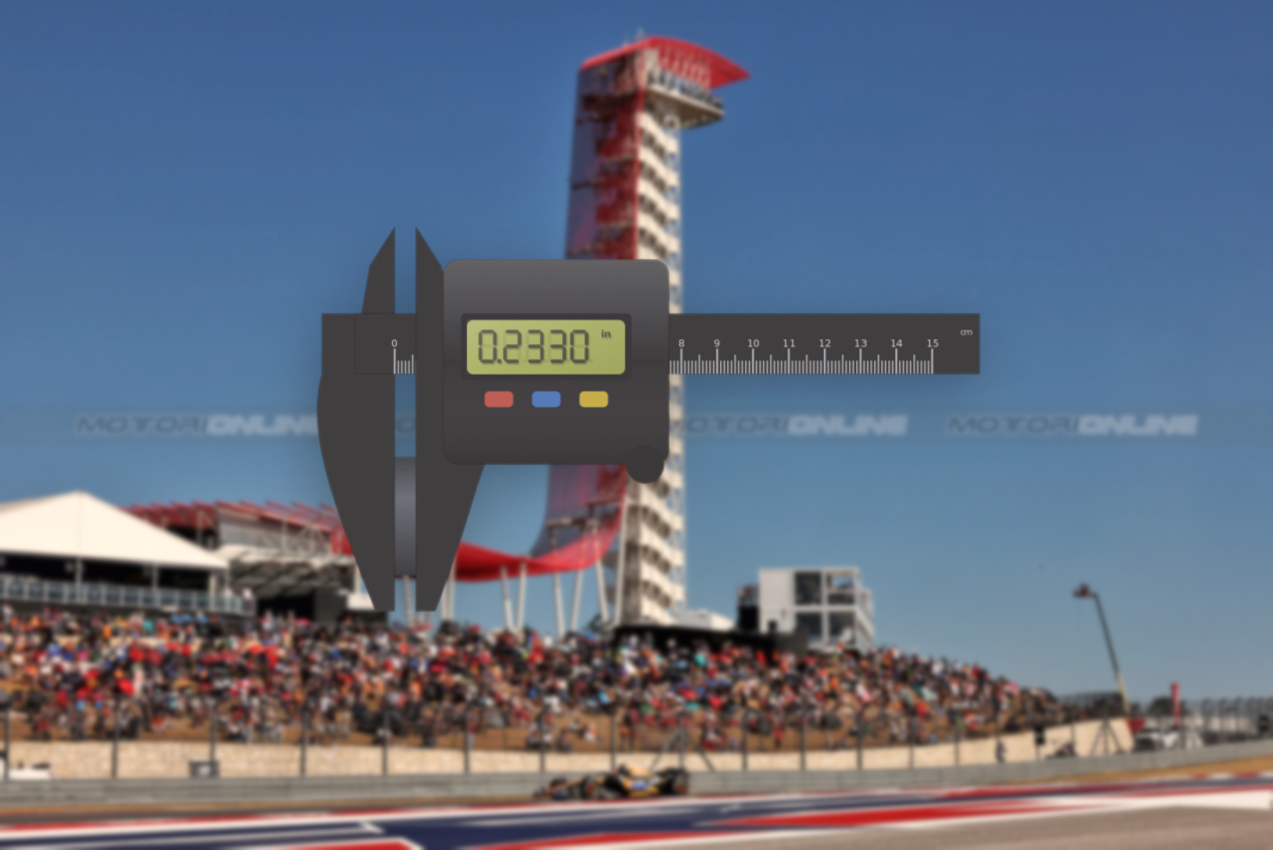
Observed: 0.2330; in
